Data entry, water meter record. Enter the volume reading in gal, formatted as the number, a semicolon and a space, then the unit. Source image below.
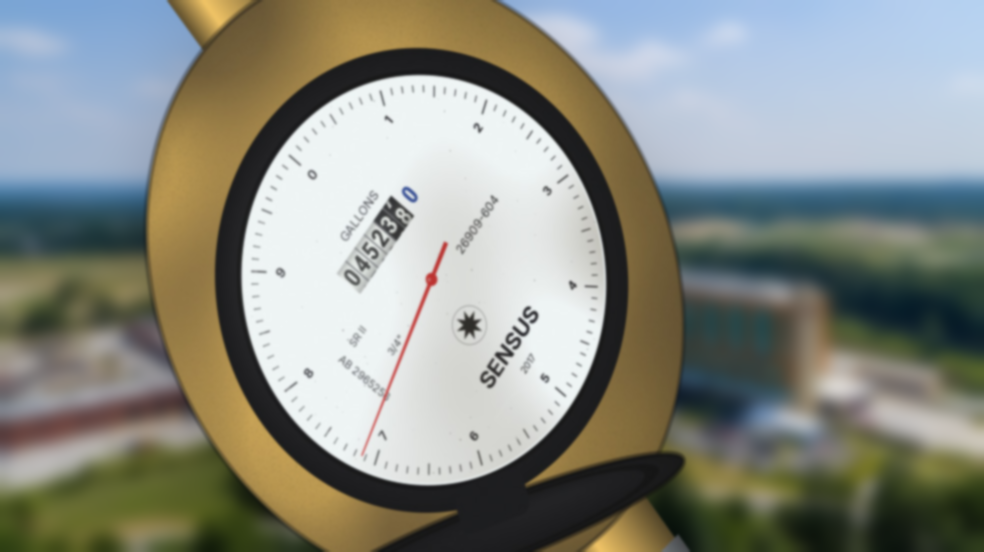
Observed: 452377.1; gal
